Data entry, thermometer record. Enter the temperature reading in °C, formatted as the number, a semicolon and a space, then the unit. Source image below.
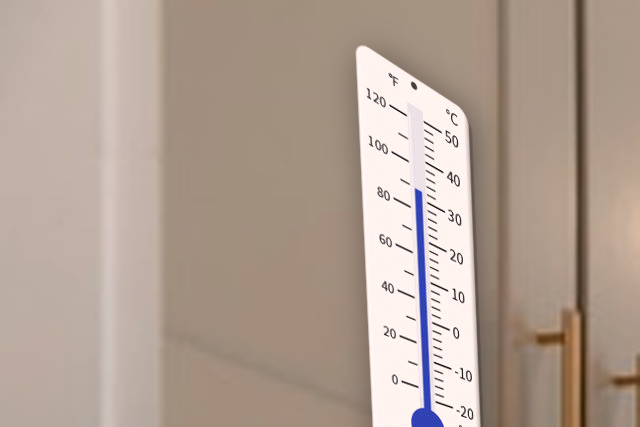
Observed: 32; °C
